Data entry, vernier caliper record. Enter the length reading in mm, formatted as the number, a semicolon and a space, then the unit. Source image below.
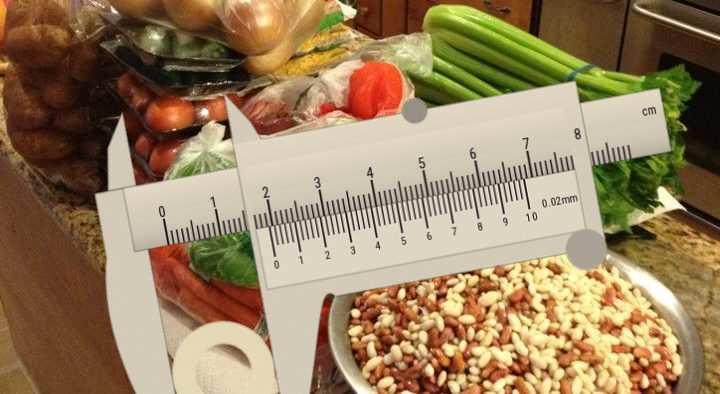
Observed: 19.4; mm
